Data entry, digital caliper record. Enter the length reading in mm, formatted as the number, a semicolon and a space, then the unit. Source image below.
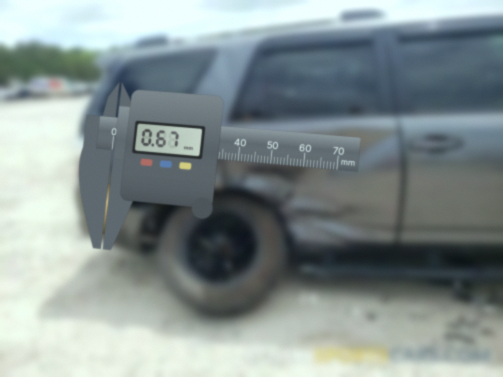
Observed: 0.67; mm
